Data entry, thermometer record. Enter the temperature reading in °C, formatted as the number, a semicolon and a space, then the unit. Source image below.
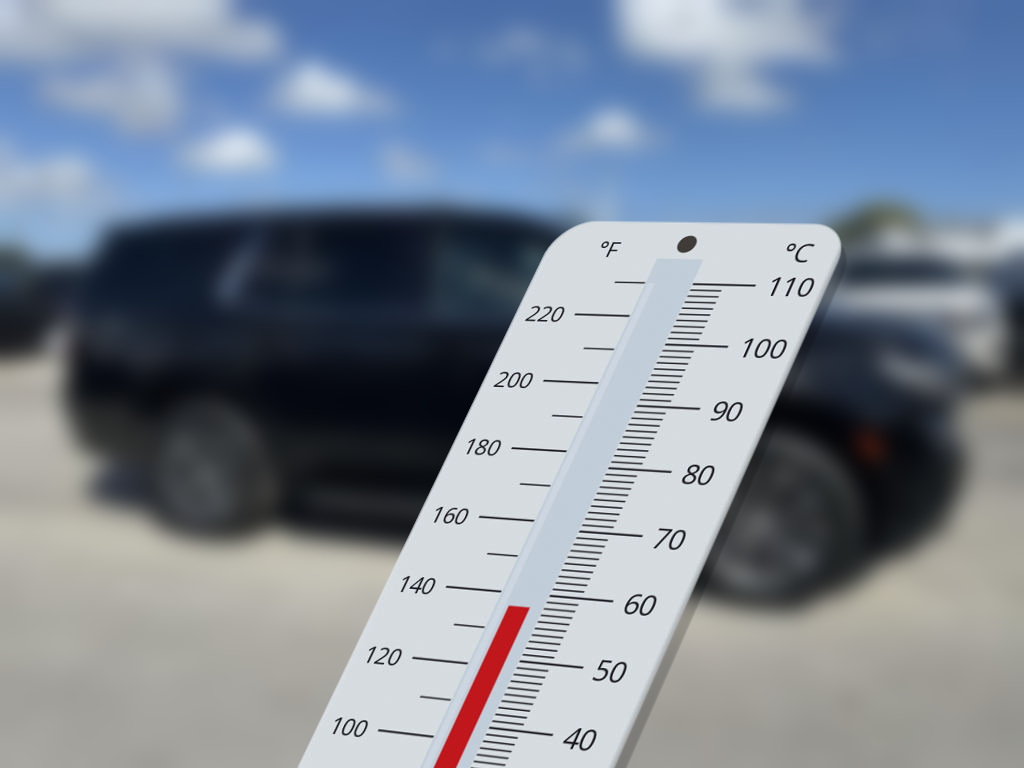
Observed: 58; °C
